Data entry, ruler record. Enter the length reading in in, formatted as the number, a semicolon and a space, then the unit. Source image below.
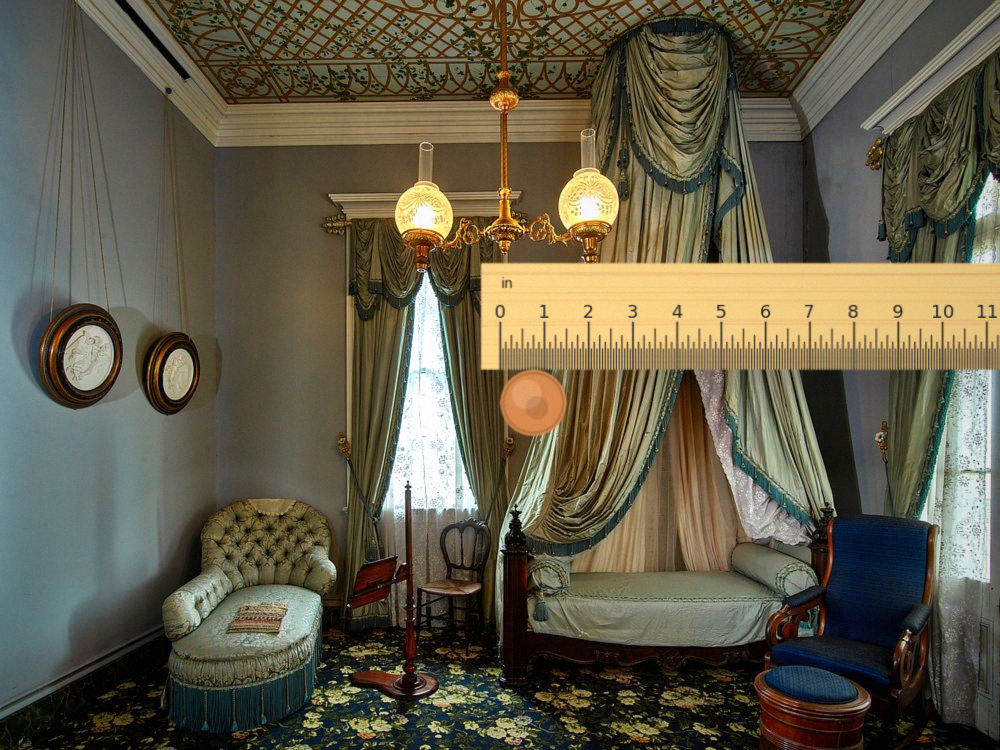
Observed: 1.5; in
